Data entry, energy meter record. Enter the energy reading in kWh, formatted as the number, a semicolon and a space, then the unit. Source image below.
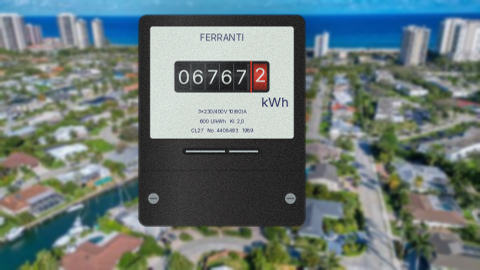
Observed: 6767.2; kWh
